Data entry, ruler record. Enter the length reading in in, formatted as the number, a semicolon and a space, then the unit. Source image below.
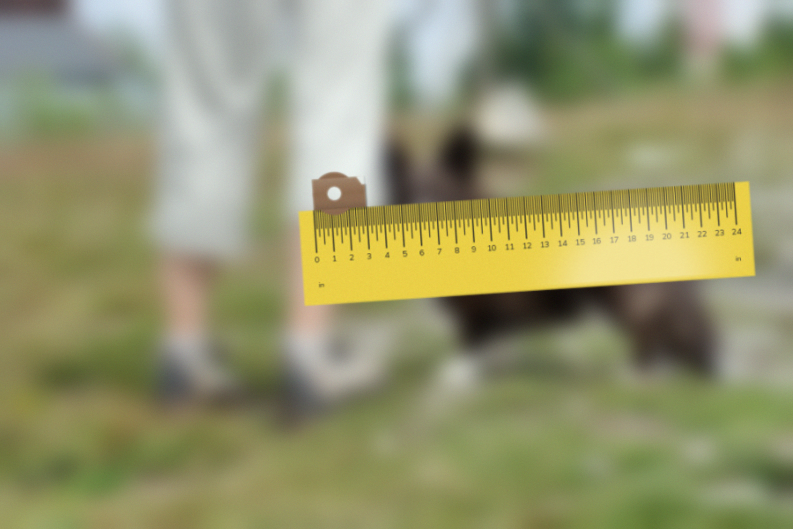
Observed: 3; in
